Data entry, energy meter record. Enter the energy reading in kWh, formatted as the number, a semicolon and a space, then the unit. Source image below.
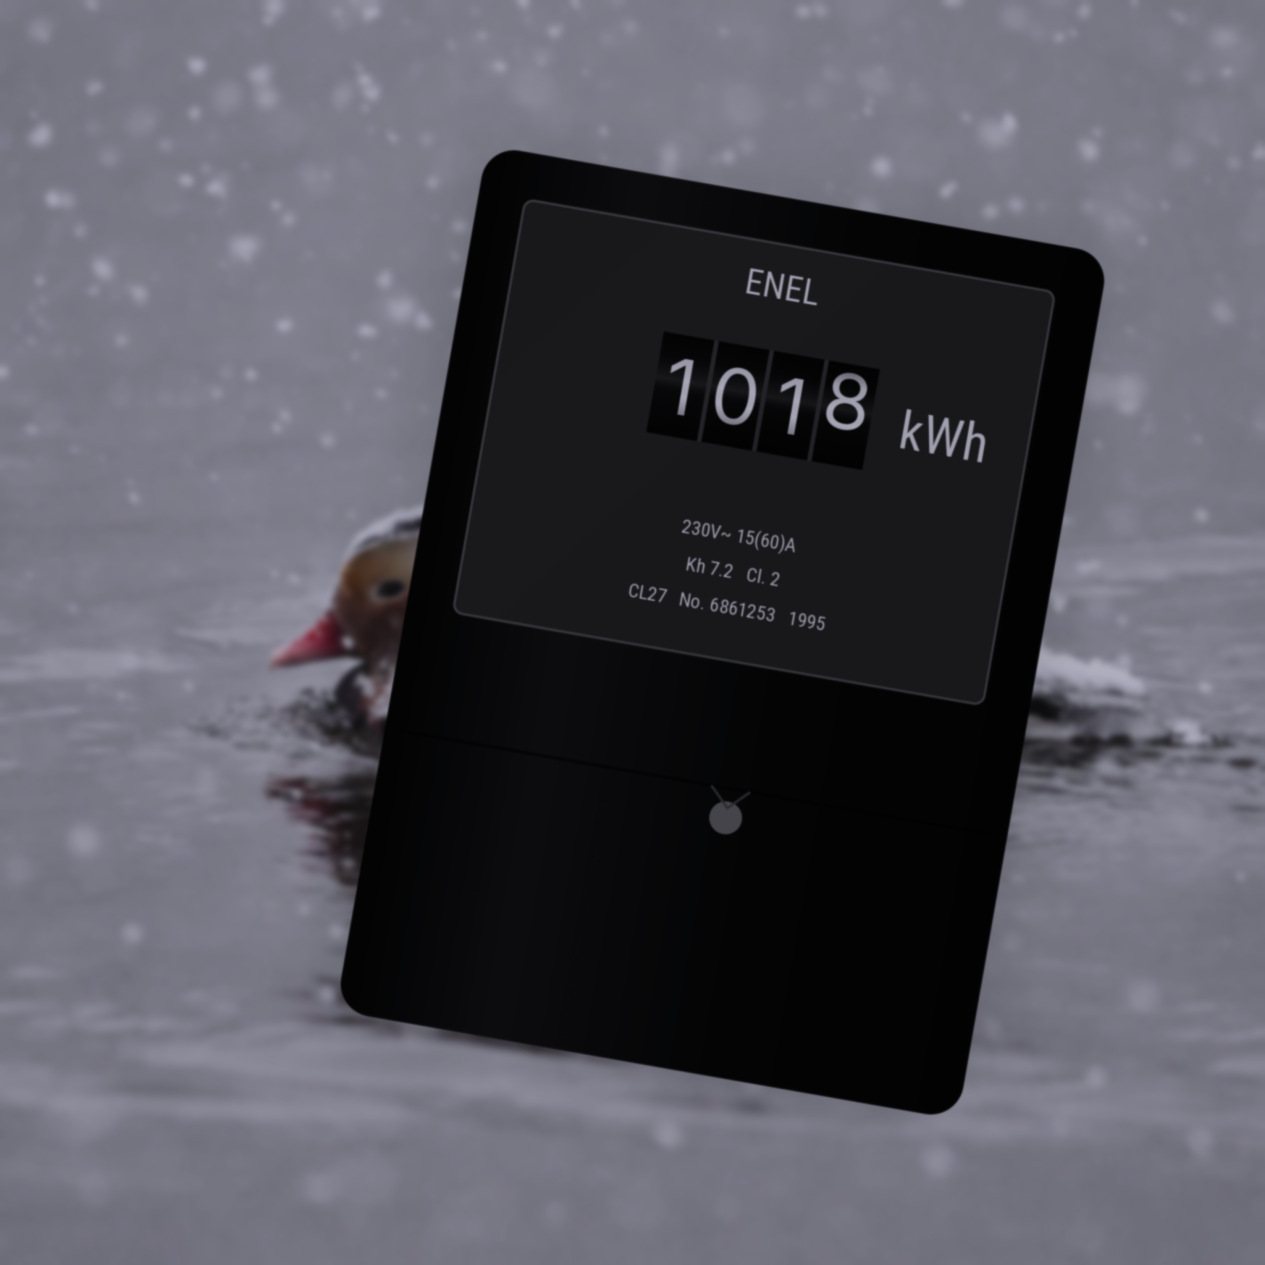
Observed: 1018; kWh
